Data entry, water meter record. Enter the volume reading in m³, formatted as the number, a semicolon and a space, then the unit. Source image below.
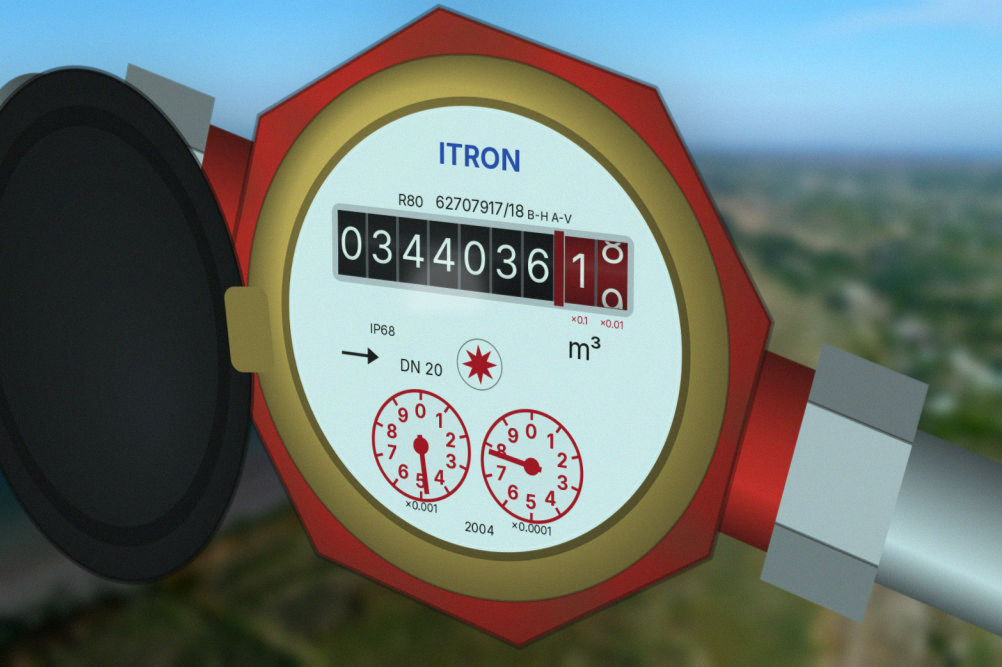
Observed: 344036.1847; m³
